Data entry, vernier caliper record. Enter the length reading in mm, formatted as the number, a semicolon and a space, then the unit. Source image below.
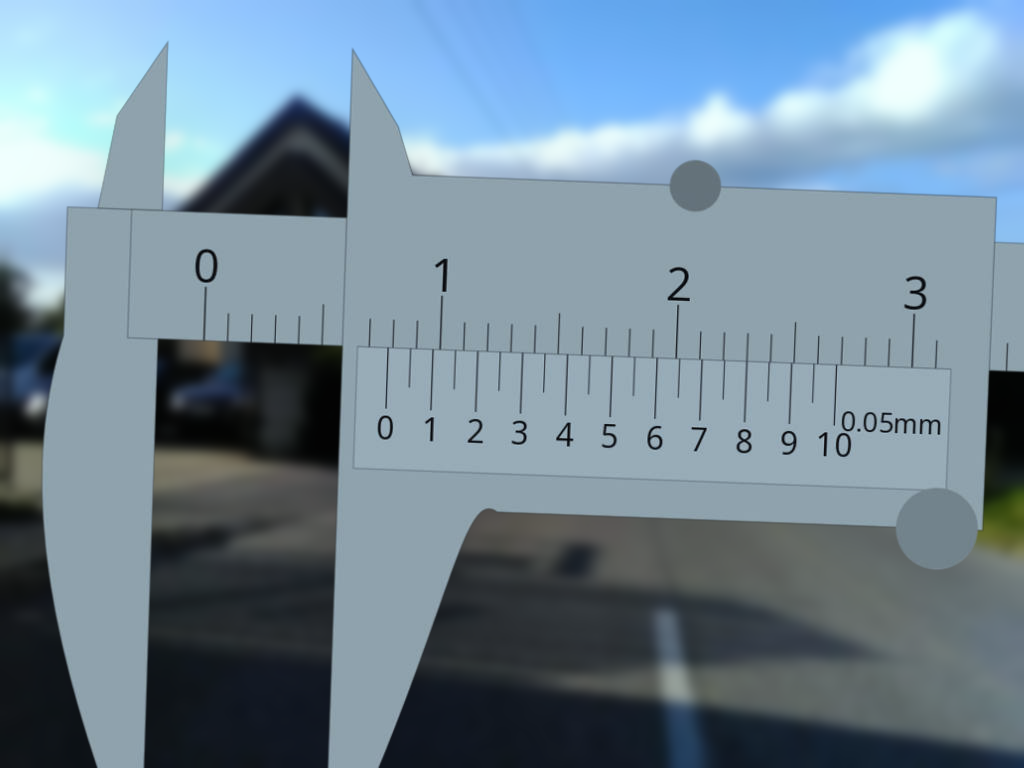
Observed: 7.8; mm
